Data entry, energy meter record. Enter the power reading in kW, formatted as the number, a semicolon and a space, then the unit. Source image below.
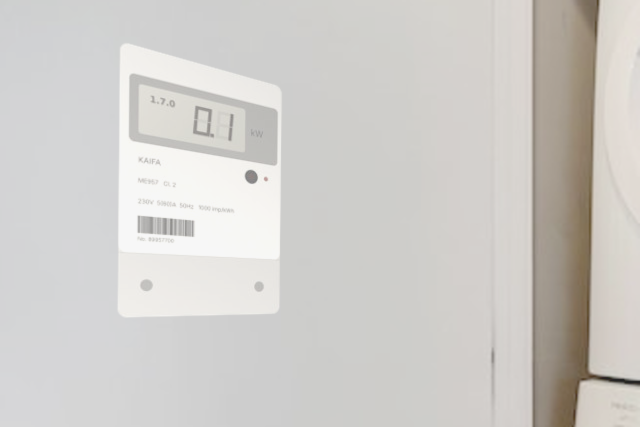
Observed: 0.1; kW
